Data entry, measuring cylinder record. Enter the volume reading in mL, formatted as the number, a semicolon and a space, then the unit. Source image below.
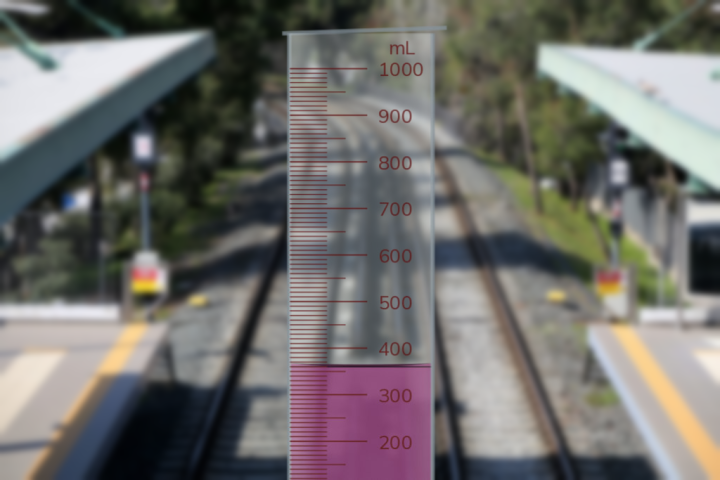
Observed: 360; mL
